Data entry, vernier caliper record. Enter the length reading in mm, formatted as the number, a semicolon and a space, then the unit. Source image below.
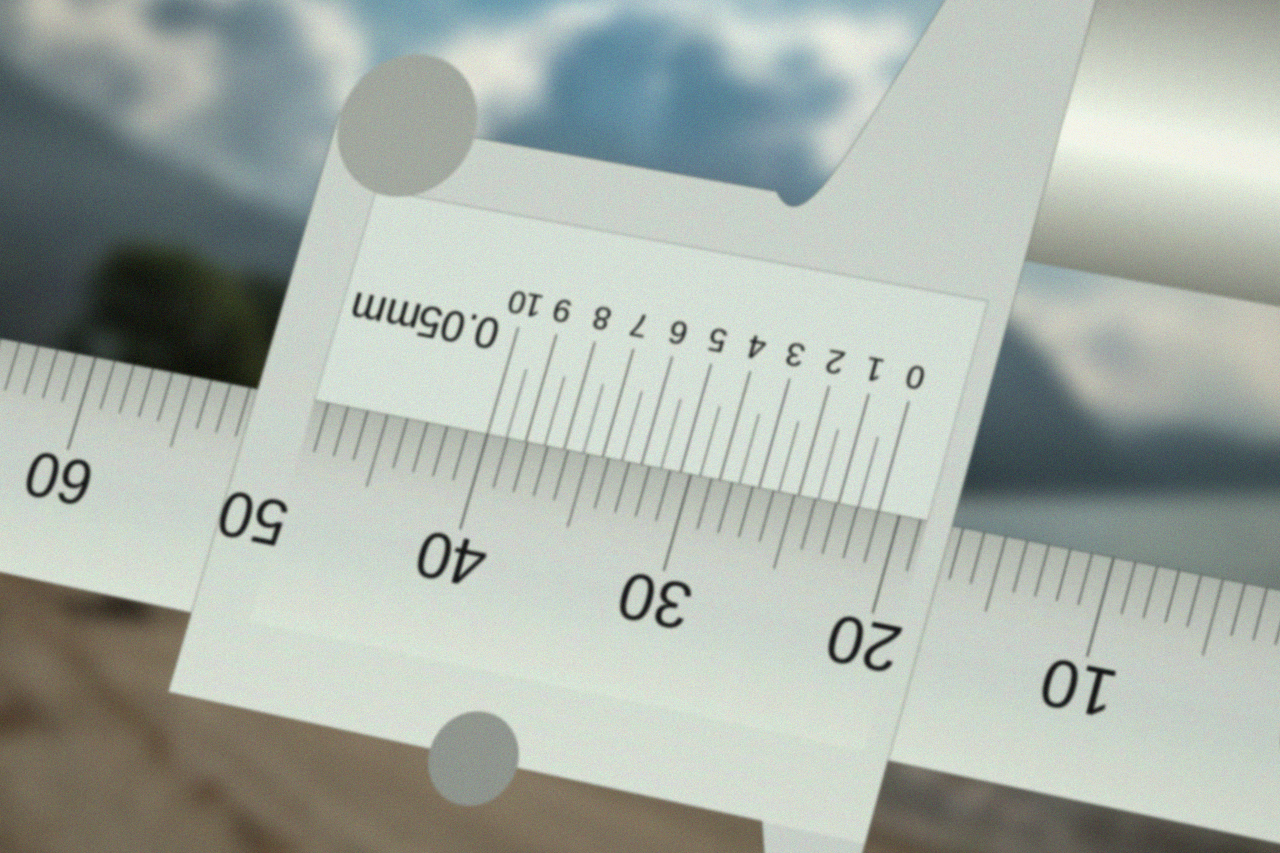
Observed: 21.0; mm
